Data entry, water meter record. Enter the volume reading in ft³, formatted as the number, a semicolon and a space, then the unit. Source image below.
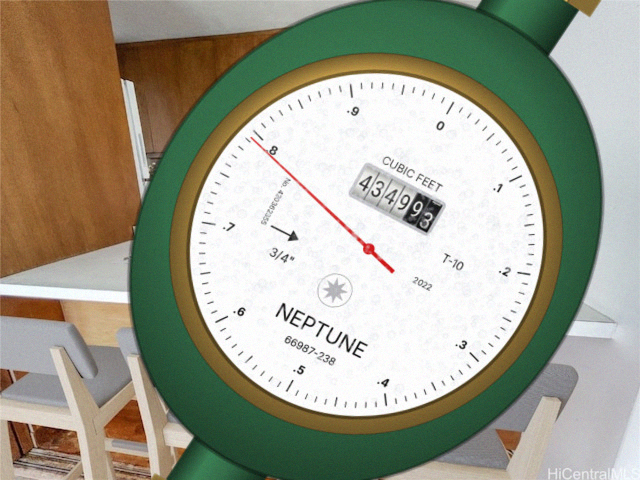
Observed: 434992.79; ft³
